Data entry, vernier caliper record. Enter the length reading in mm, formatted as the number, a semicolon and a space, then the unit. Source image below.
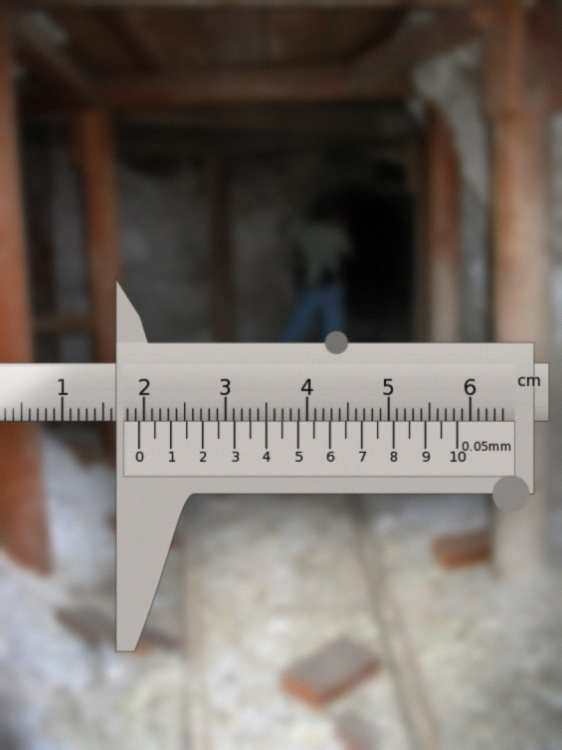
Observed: 19.4; mm
